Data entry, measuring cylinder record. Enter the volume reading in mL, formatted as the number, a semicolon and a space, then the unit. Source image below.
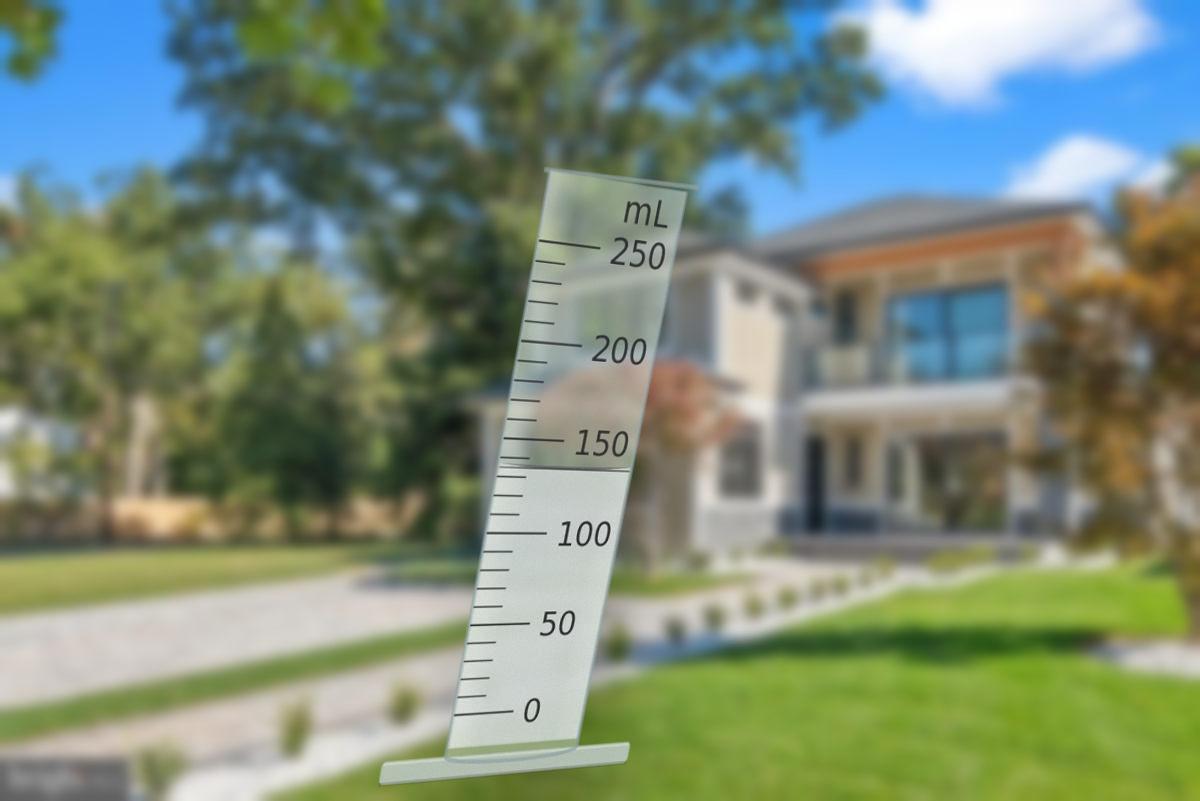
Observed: 135; mL
